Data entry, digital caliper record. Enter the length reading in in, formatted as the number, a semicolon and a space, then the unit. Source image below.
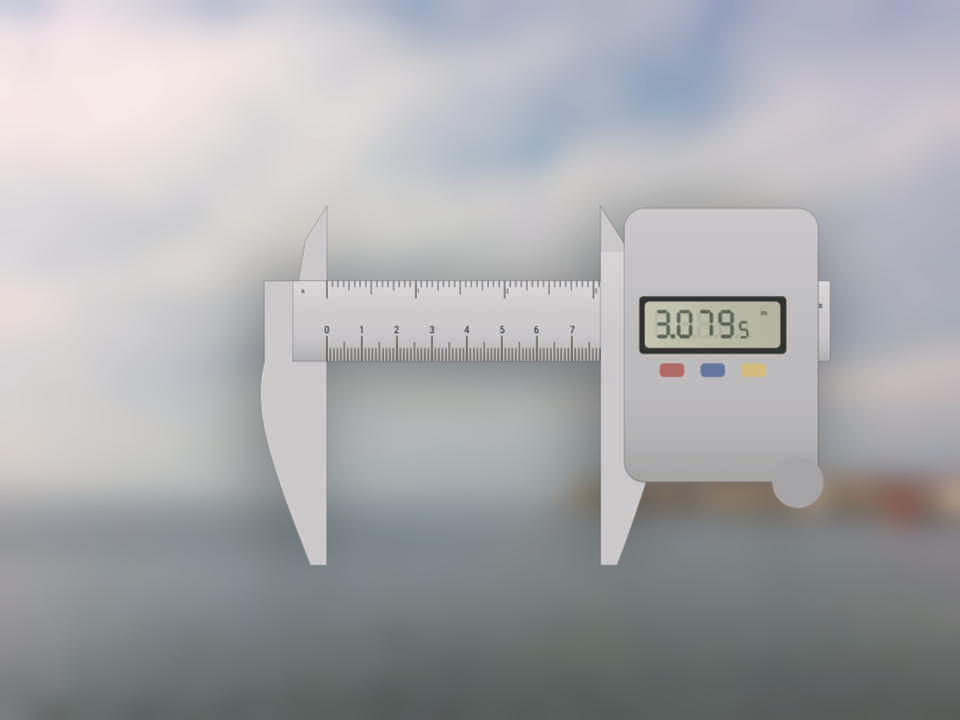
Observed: 3.0795; in
